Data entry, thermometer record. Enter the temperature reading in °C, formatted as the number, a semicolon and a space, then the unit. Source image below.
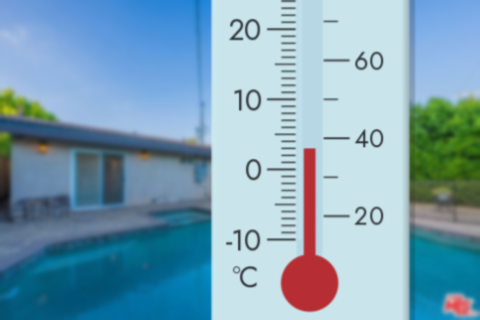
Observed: 3; °C
